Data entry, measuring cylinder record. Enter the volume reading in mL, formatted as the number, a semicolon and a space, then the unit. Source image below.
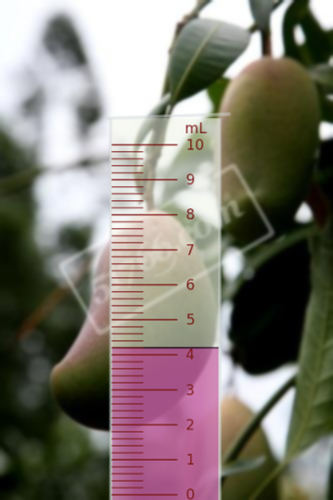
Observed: 4.2; mL
